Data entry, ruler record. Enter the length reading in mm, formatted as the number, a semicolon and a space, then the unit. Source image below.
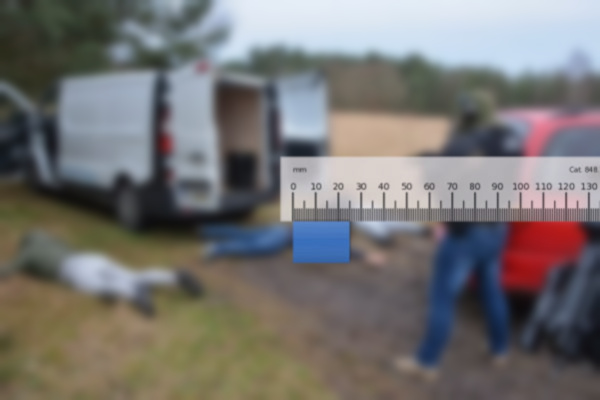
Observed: 25; mm
